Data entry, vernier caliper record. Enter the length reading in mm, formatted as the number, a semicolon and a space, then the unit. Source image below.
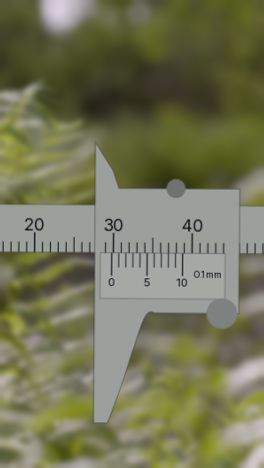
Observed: 29.8; mm
